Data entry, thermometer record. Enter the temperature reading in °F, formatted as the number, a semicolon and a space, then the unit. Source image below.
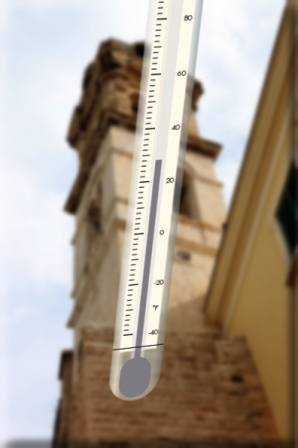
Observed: 28; °F
